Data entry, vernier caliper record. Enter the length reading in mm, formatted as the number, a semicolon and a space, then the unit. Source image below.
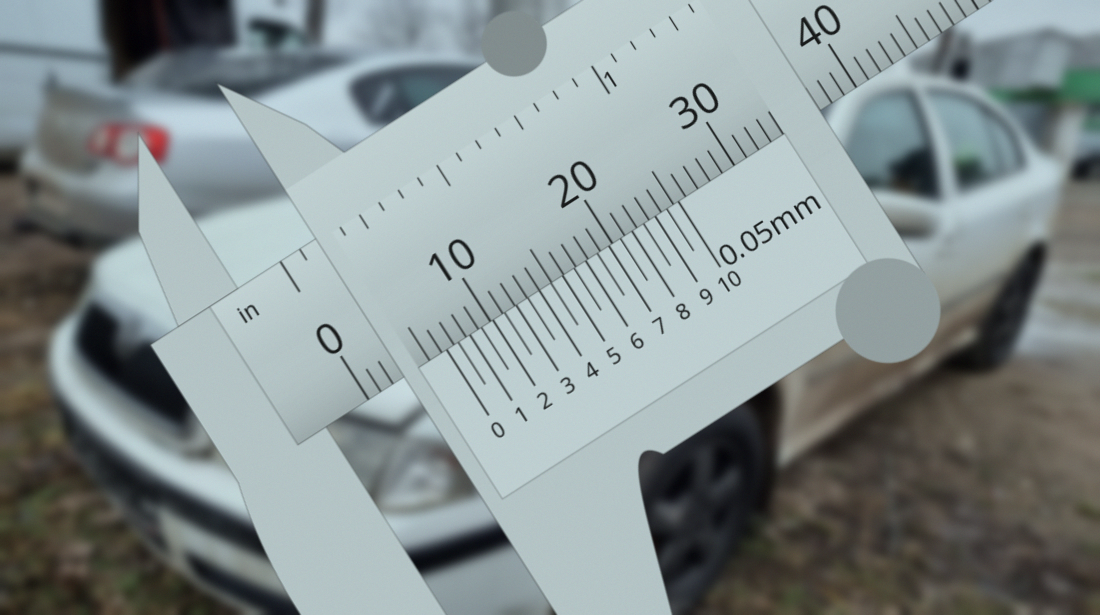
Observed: 6.4; mm
